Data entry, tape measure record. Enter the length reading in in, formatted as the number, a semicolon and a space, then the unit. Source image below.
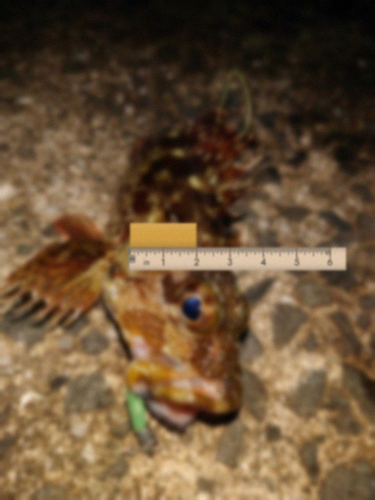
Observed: 2; in
